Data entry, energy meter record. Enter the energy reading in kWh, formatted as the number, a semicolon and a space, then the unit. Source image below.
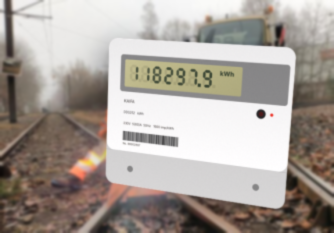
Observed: 118297.9; kWh
